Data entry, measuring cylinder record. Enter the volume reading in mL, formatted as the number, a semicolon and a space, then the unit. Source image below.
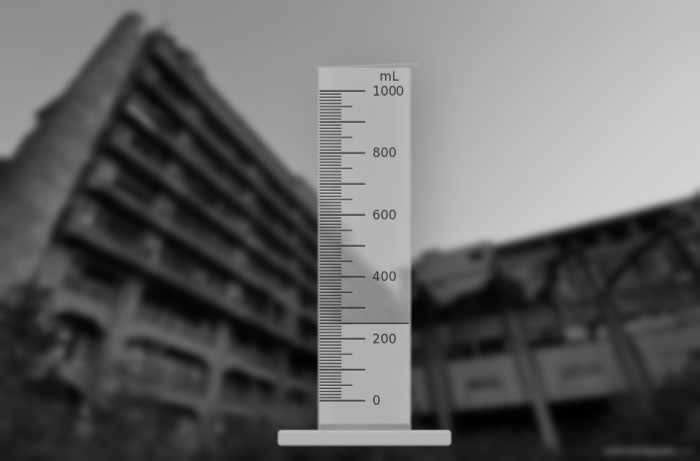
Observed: 250; mL
